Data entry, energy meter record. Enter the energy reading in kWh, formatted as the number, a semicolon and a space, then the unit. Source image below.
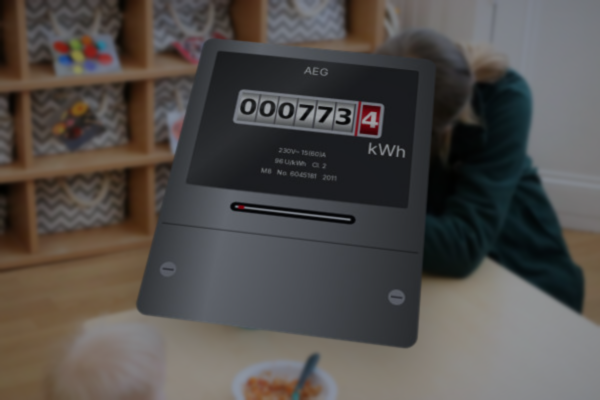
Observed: 773.4; kWh
